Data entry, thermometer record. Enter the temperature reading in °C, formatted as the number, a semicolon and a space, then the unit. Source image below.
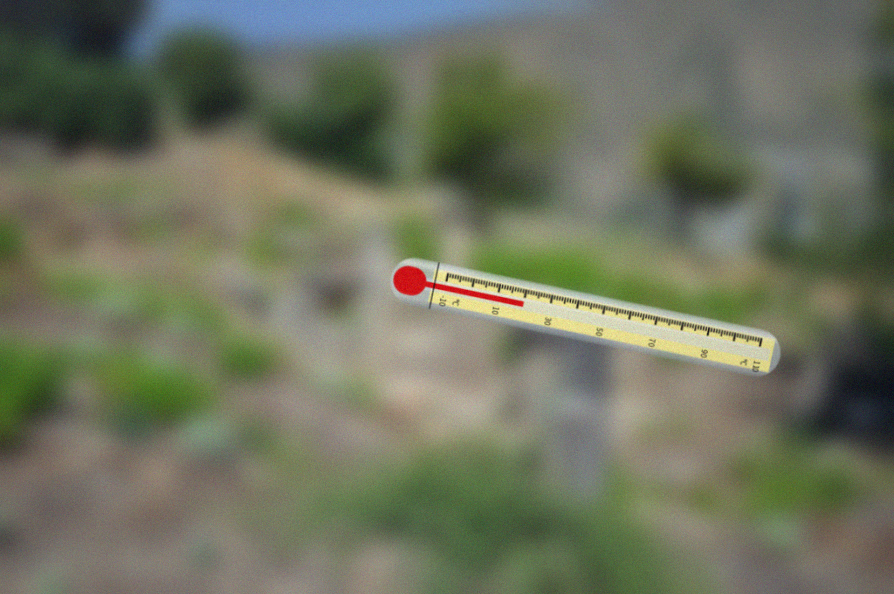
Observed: 20; °C
